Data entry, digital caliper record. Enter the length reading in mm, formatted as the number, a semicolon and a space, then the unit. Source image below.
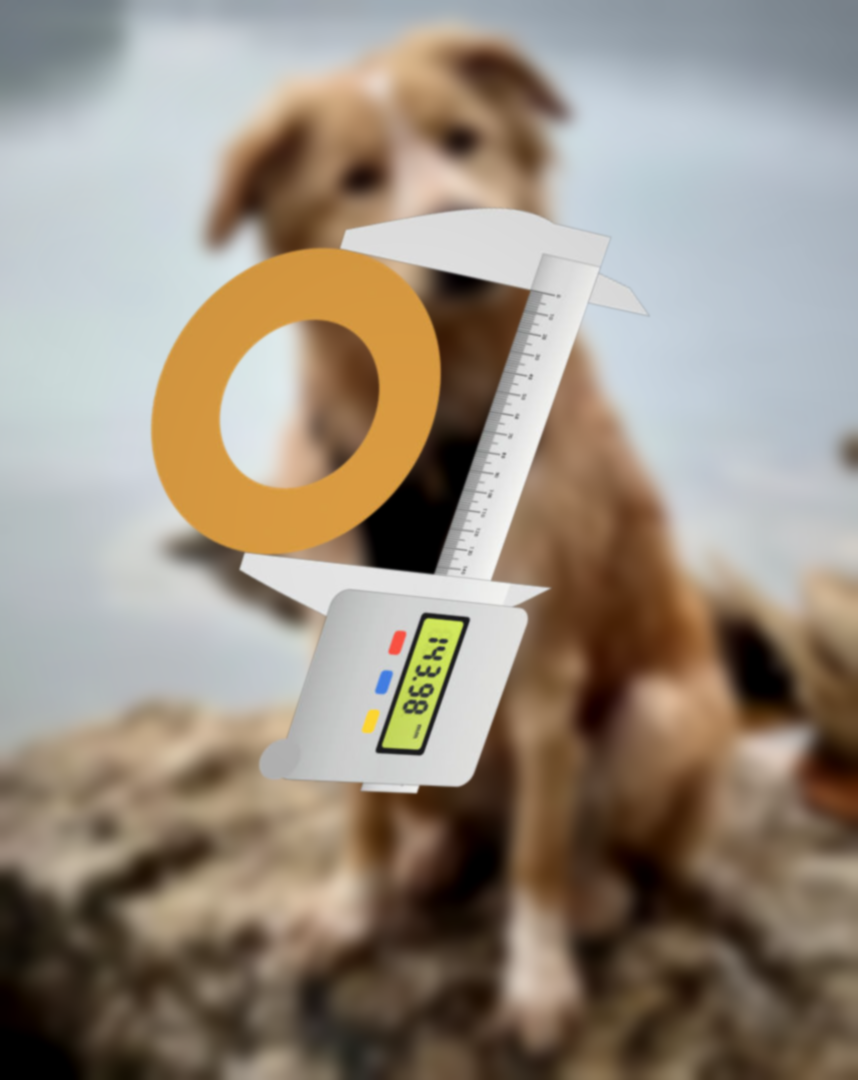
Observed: 143.98; mm
